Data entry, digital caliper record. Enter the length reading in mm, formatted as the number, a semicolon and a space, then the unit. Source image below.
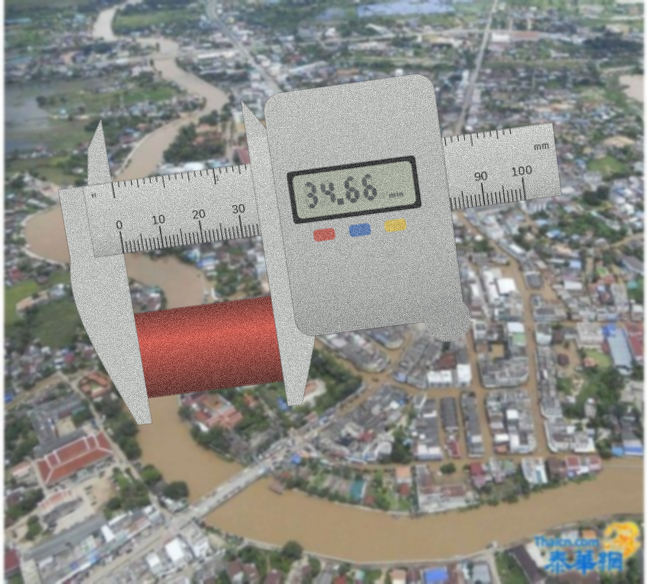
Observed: 34.66; mm
